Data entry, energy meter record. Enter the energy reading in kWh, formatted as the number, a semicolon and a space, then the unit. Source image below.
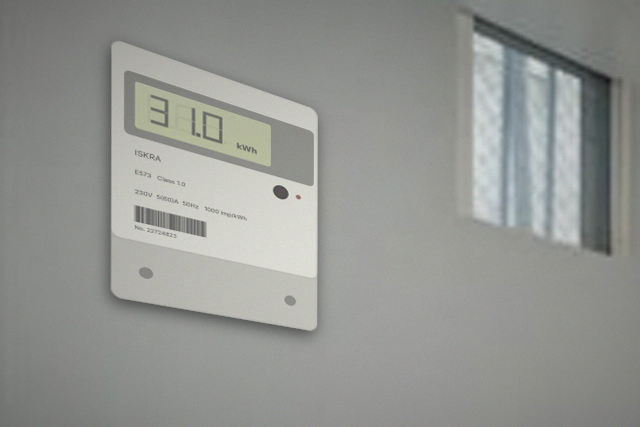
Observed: 31.0; kWh
